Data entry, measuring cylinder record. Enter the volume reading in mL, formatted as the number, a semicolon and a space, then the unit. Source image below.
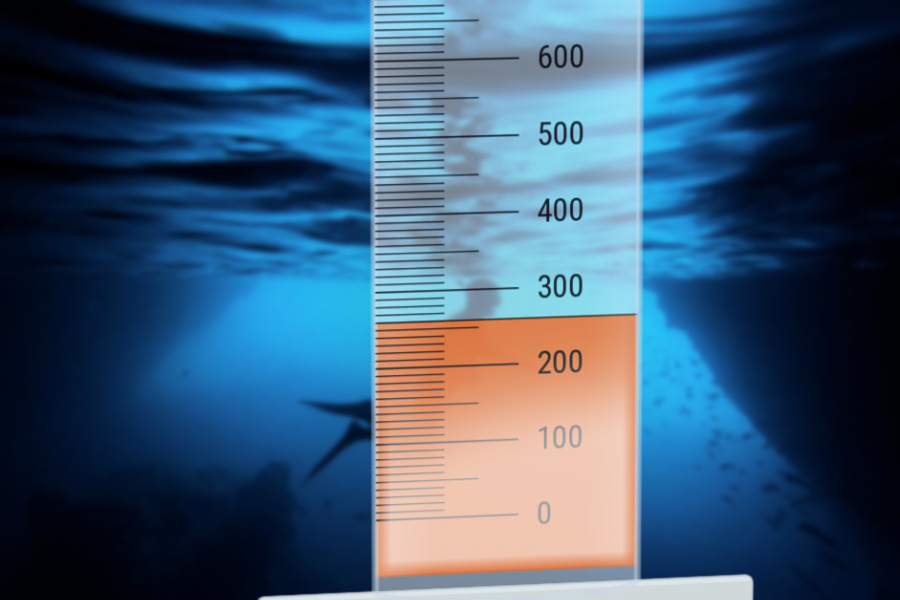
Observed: 260; mL
